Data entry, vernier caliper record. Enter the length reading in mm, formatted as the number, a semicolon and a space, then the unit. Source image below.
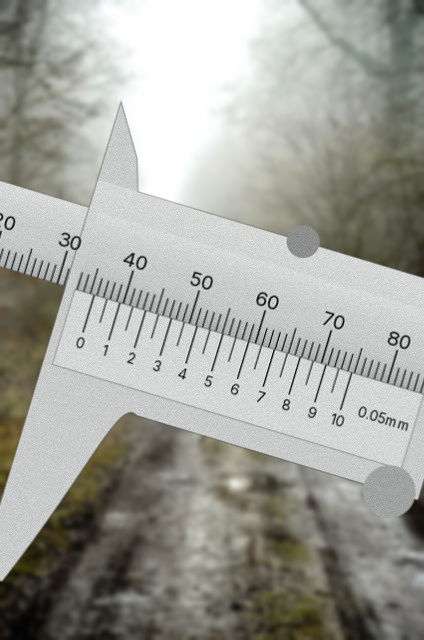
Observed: 35.6; mm
